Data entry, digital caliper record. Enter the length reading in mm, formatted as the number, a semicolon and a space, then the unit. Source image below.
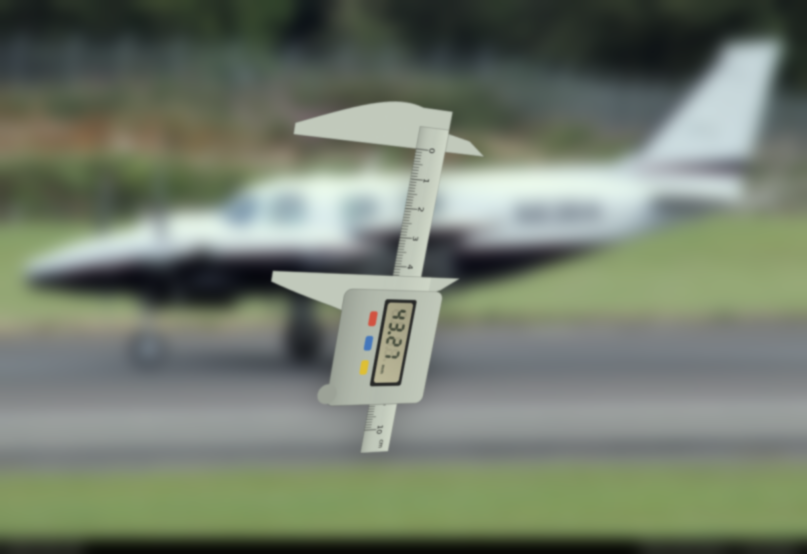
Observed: 43.27; mm
